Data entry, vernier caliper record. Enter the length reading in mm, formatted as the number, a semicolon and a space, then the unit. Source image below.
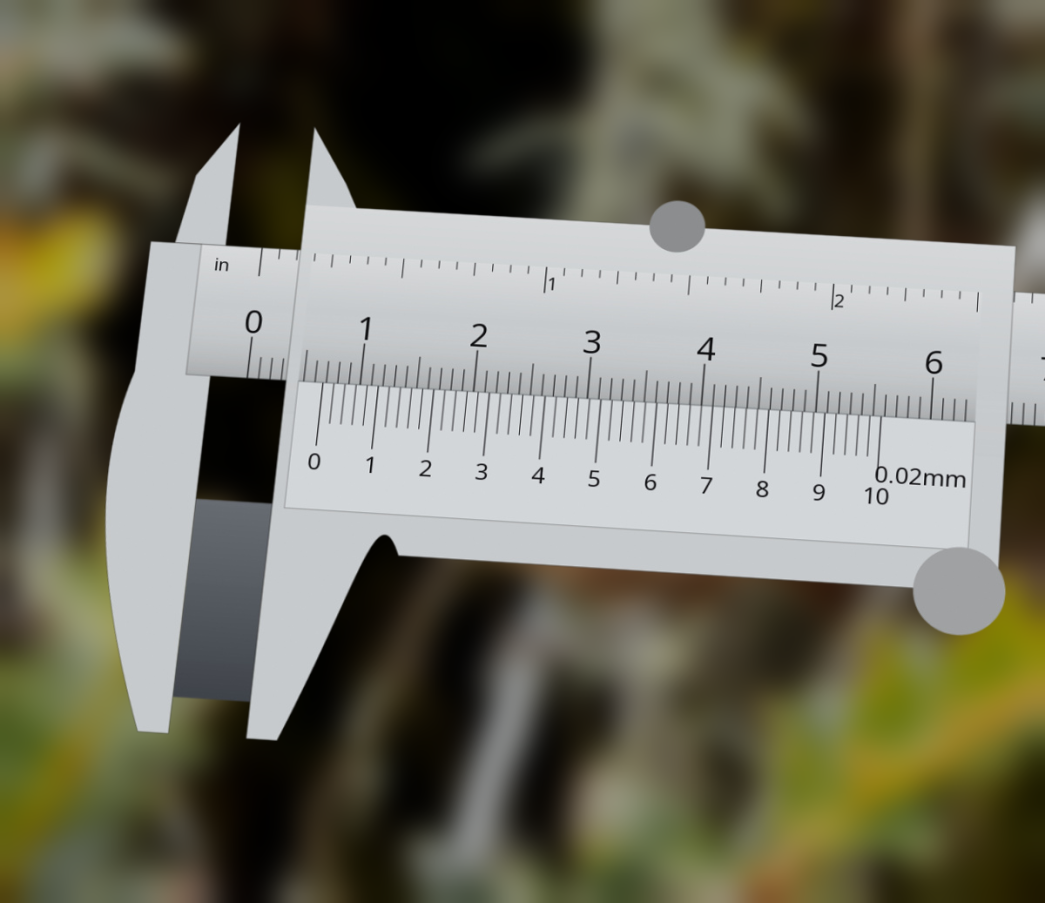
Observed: 6.7; mm
